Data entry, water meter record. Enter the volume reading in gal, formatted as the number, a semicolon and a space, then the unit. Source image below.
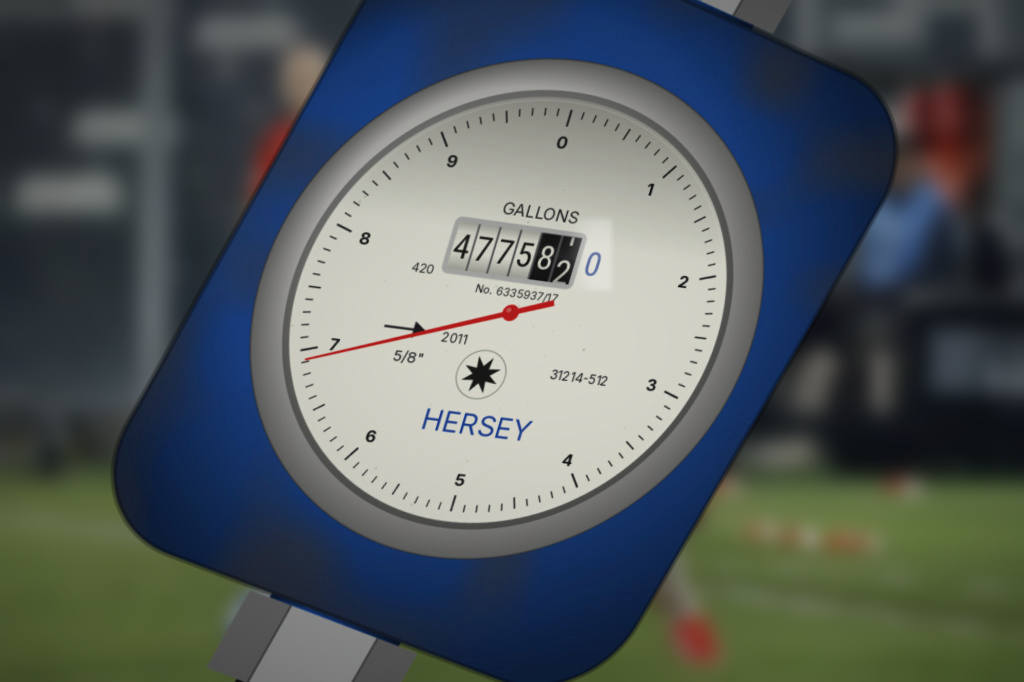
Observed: 4775816.9; gal
